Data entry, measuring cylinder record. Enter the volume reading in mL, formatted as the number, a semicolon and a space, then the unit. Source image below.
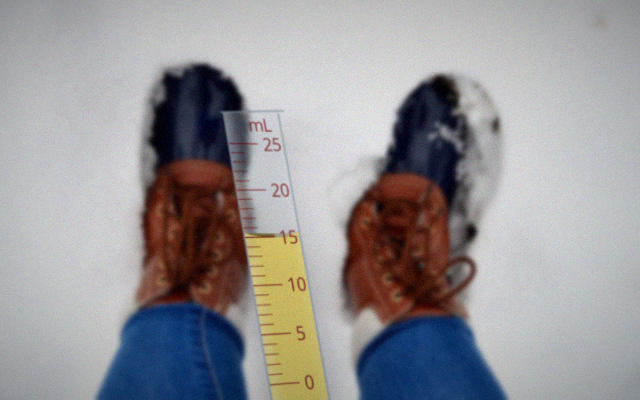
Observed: 15; mL
